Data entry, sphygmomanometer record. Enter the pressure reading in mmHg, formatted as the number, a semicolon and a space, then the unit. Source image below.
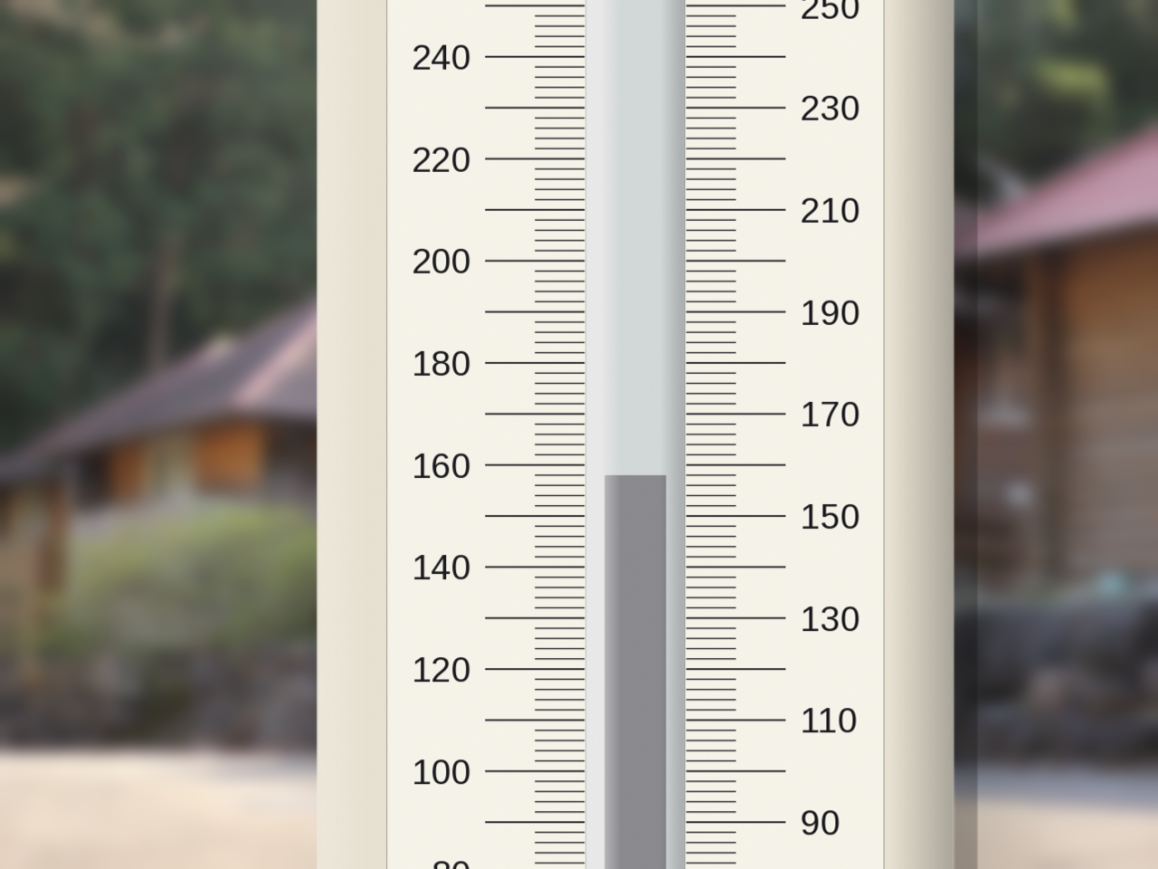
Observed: 158; mmHg
